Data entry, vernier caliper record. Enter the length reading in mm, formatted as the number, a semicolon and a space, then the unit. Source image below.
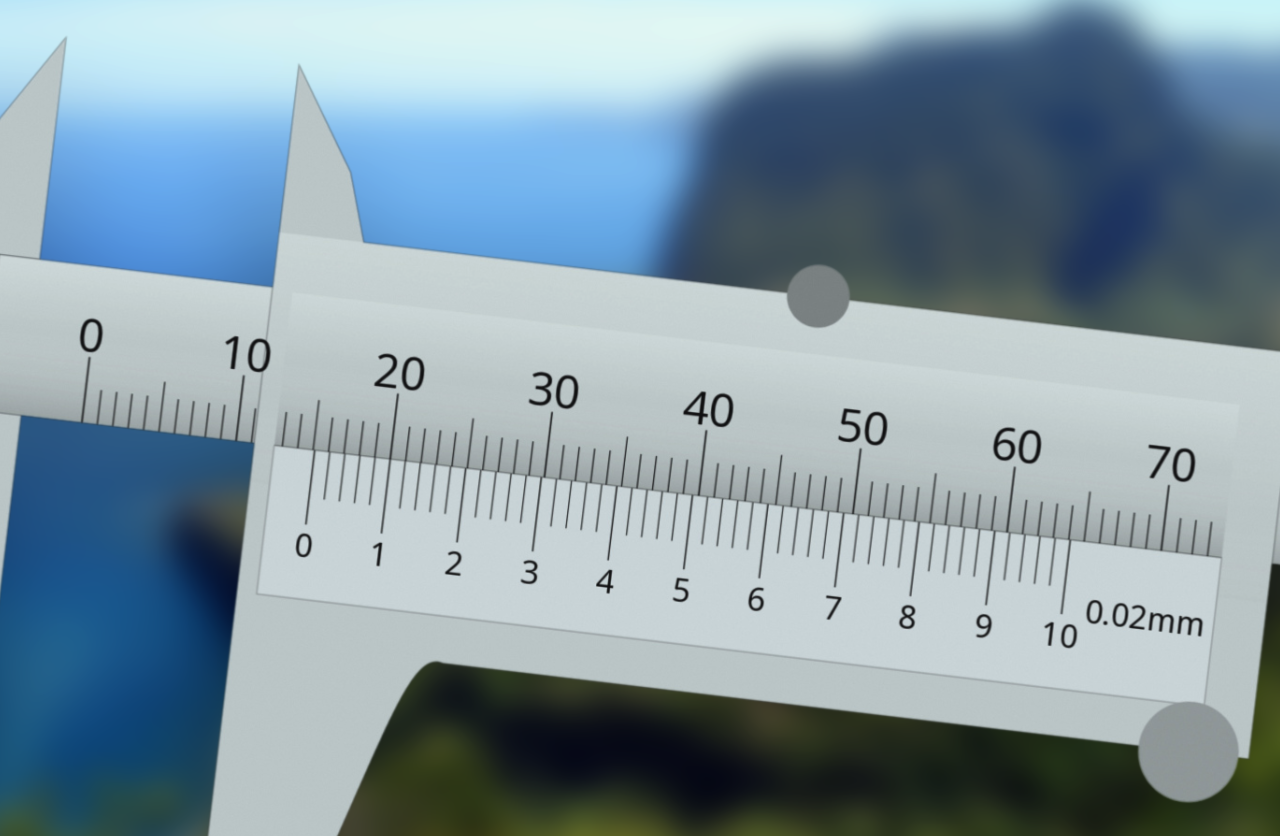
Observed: 15.1; mm
